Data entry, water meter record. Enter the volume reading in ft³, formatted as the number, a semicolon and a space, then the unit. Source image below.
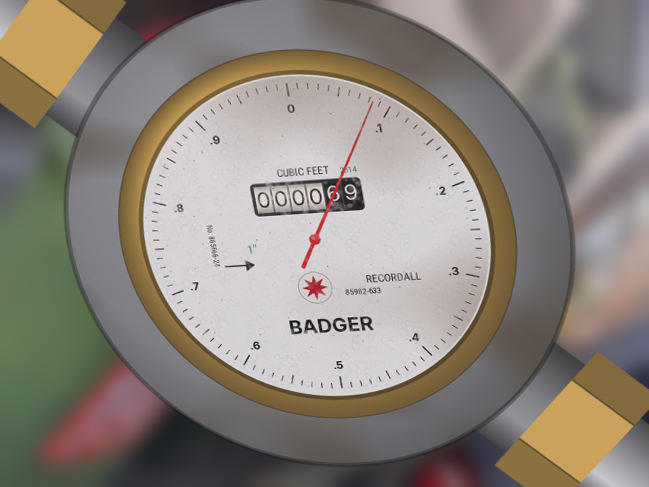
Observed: 69.08; ft³
